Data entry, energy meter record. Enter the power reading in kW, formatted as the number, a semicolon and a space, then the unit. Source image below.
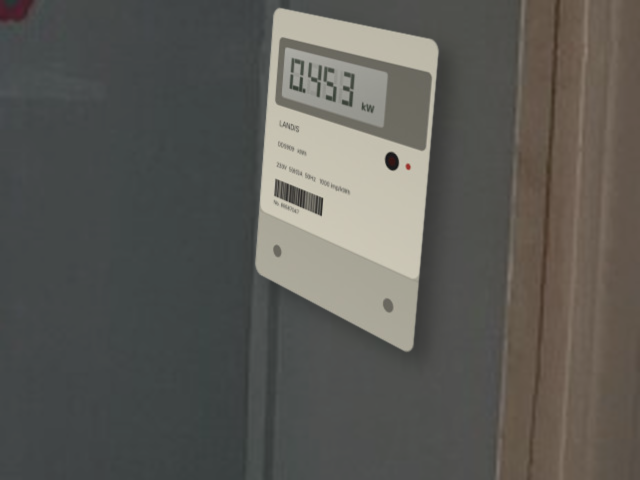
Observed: 0.453; kW
